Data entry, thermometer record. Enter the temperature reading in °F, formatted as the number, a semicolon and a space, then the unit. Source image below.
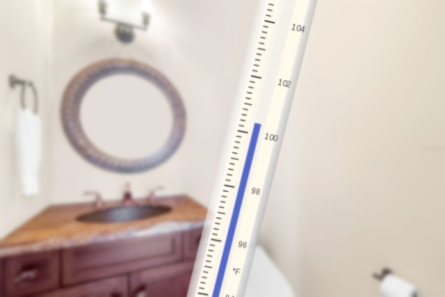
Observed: 100.4; °F
